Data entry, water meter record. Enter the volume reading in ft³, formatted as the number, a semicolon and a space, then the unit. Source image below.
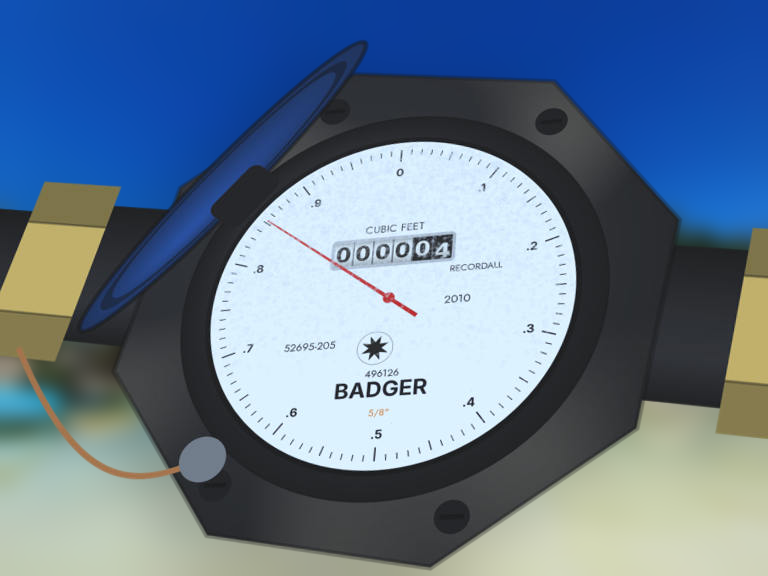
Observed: 3.85; ft³
